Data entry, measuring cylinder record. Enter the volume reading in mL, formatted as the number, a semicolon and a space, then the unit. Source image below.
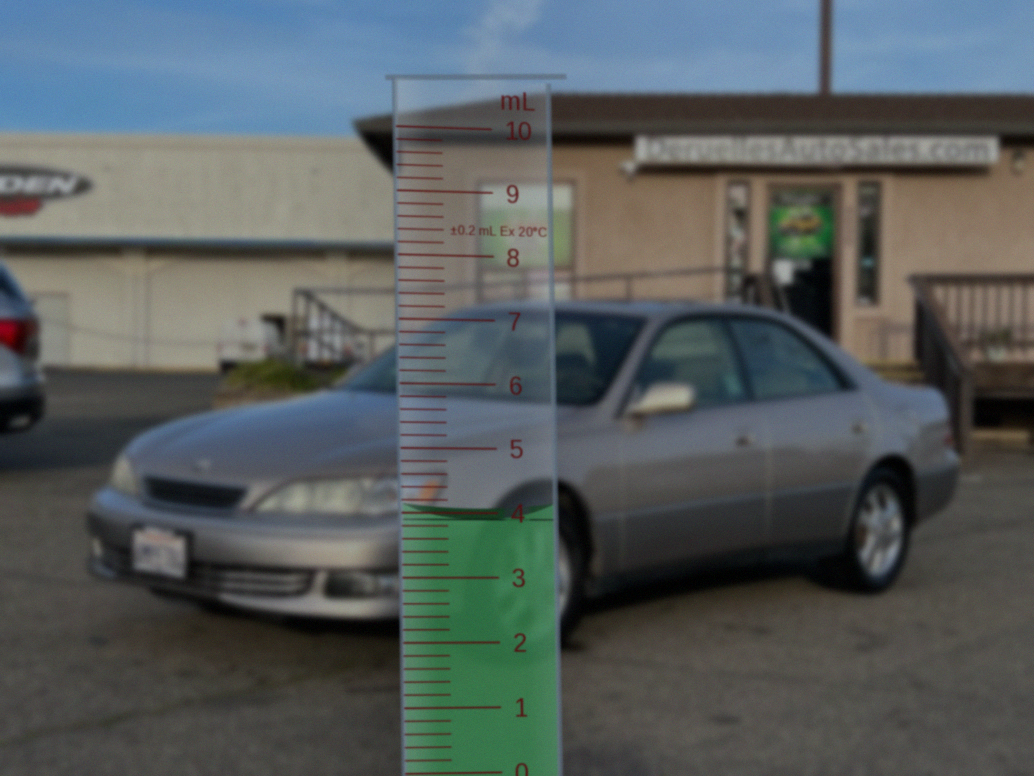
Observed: 3.9; mL
